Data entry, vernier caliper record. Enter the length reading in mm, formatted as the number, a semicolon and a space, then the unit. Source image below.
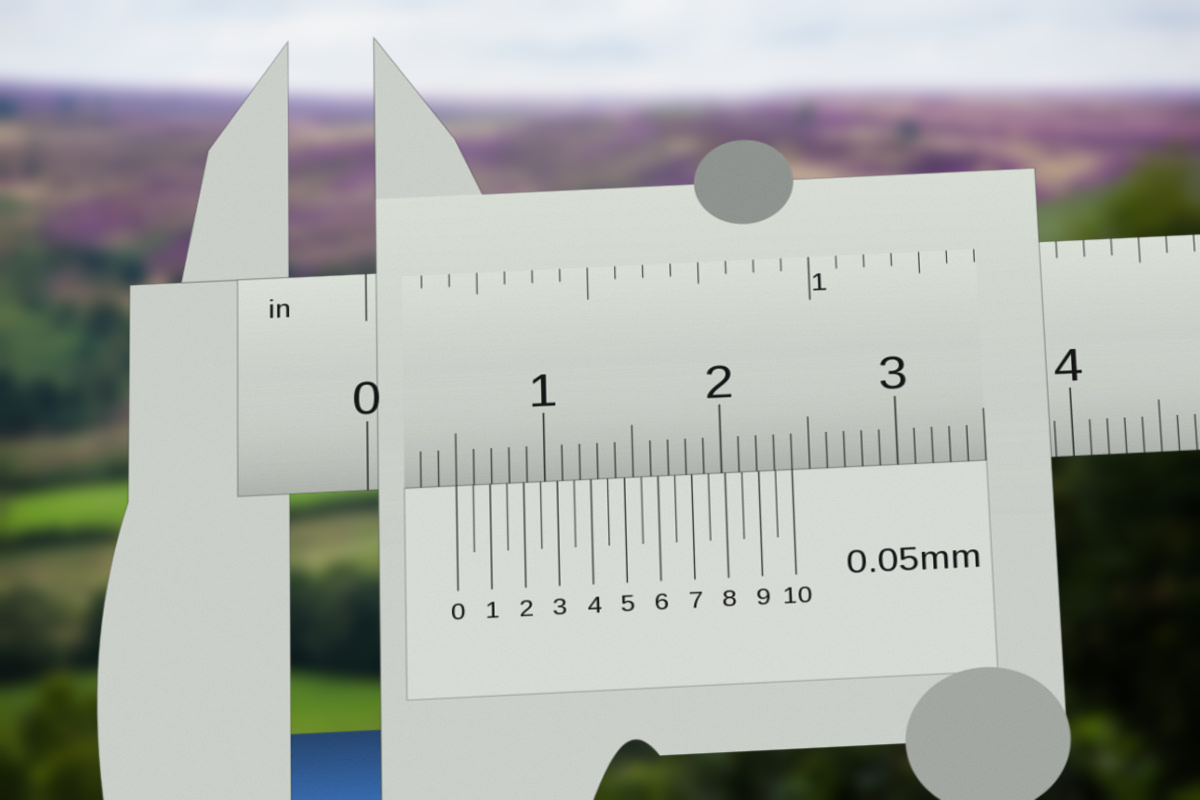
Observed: 5.0; mm
